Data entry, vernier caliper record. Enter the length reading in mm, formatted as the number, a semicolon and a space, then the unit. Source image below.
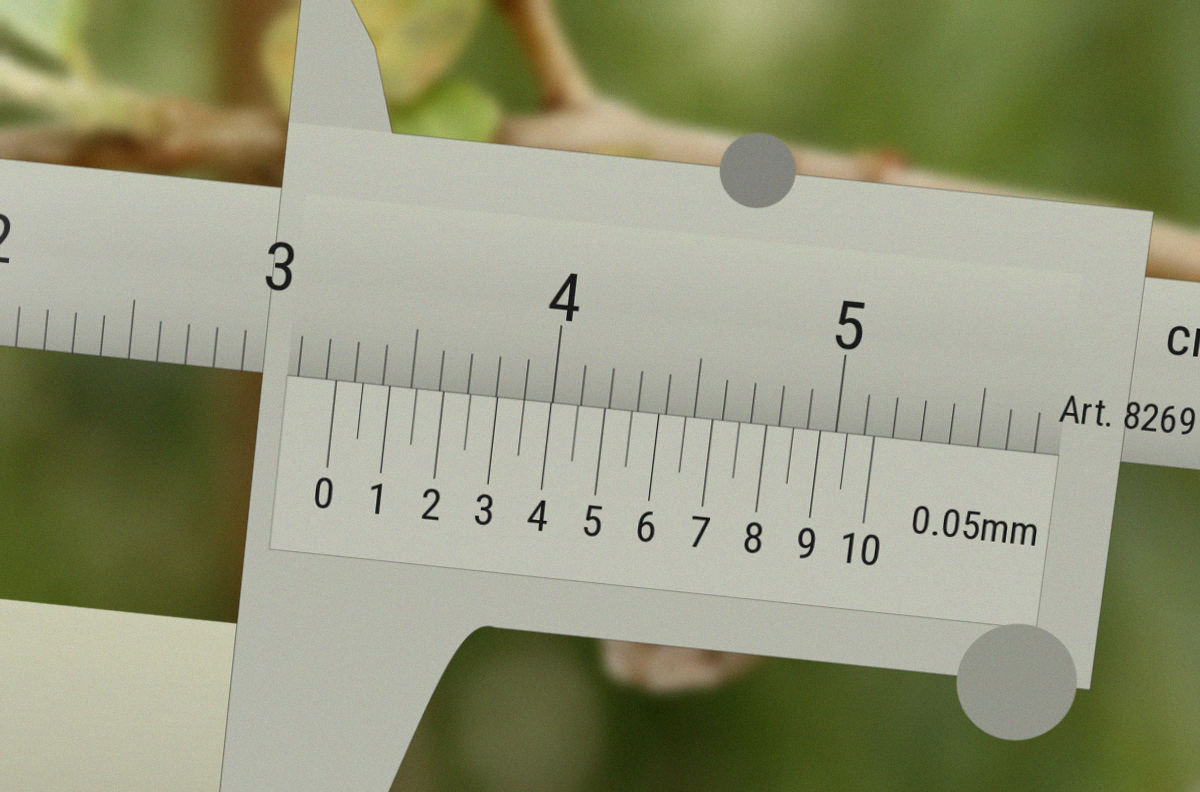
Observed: 32.35; mm
